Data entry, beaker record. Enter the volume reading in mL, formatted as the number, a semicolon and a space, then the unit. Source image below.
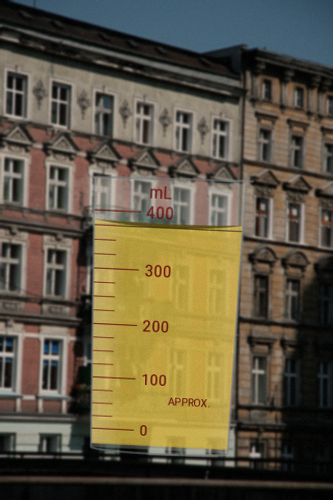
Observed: 375; mL
